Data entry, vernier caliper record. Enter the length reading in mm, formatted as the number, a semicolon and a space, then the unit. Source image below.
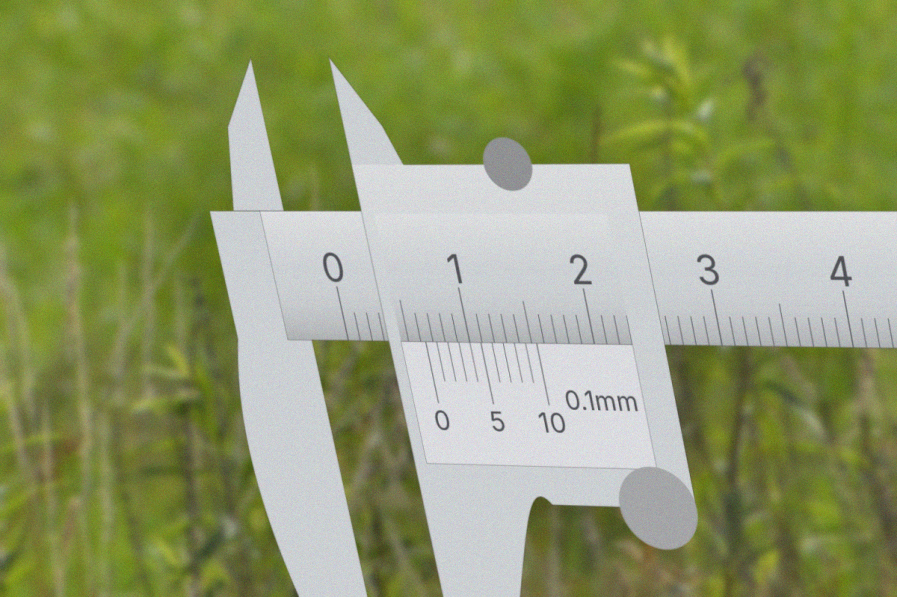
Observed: 6.4; mm
